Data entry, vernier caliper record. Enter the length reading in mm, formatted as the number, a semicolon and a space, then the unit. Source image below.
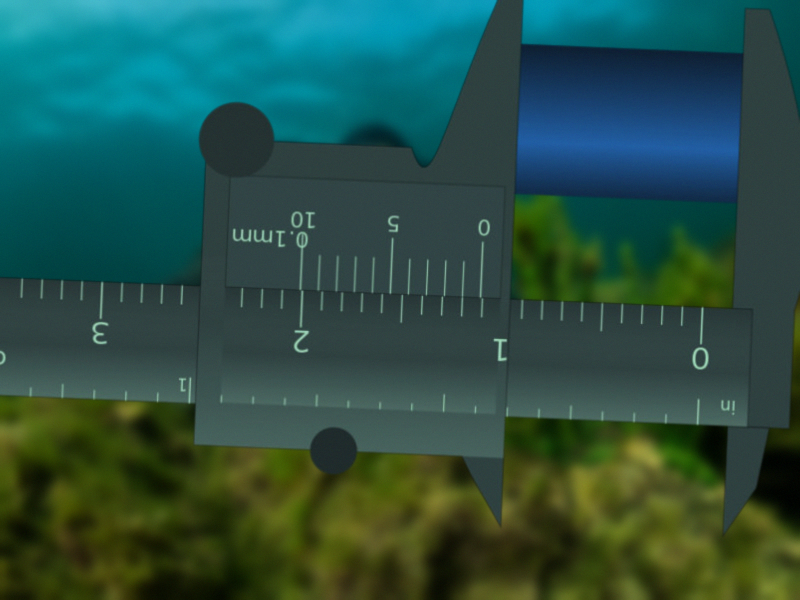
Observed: 11.1; mm
